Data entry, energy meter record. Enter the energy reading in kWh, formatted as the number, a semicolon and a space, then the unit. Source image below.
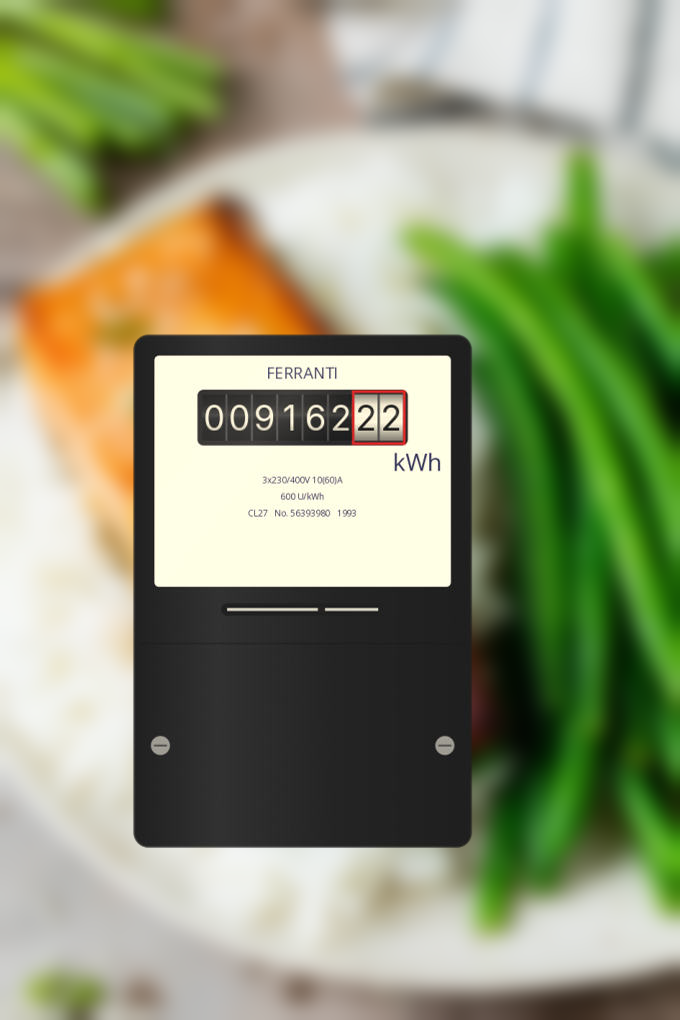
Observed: 9162.22; kWh
